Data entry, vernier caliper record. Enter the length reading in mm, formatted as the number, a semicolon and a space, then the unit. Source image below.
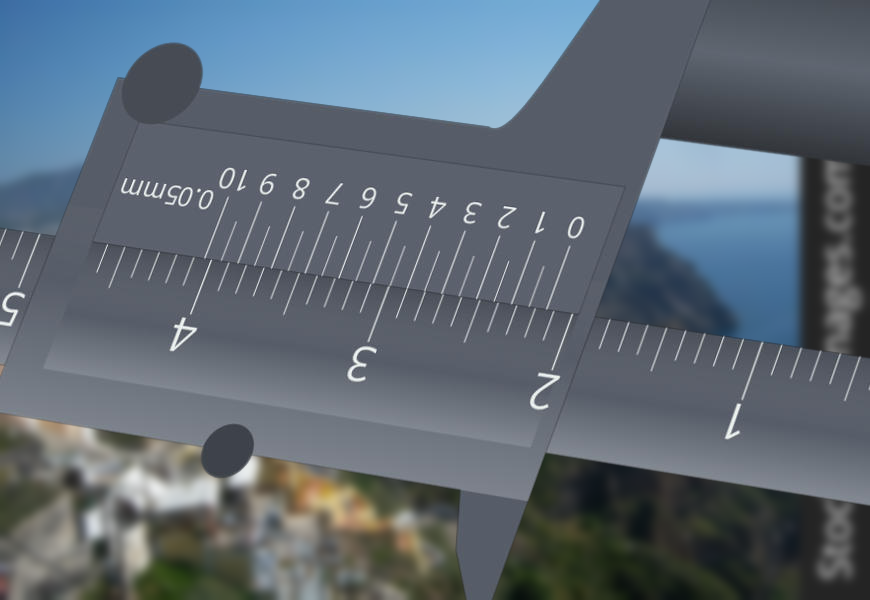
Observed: 21.4; mm
